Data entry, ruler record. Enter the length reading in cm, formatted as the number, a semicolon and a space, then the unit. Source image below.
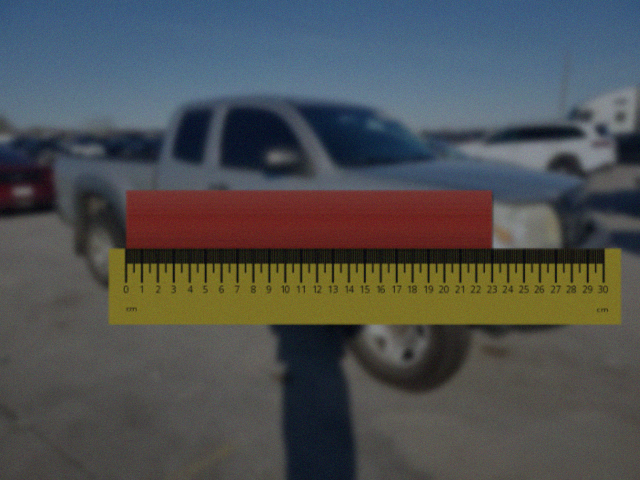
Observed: 23; cm
